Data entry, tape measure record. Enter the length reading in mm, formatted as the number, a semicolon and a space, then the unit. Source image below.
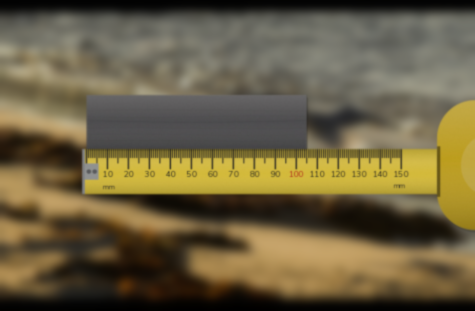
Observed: 105; mm
